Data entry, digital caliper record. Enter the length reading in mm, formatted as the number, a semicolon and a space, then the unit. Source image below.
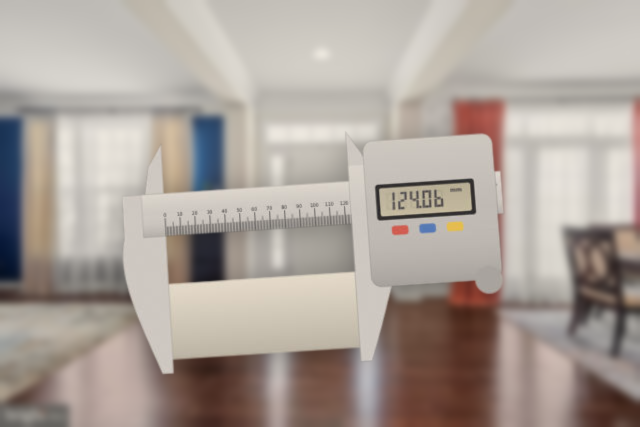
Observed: 124.06; mm
